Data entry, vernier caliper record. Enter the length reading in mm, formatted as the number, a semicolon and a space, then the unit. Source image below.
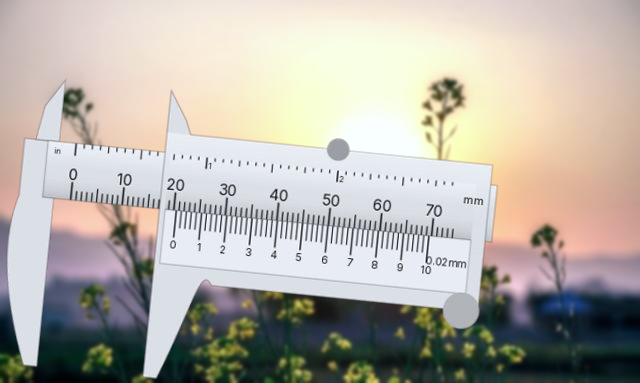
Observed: 20.5; mm
